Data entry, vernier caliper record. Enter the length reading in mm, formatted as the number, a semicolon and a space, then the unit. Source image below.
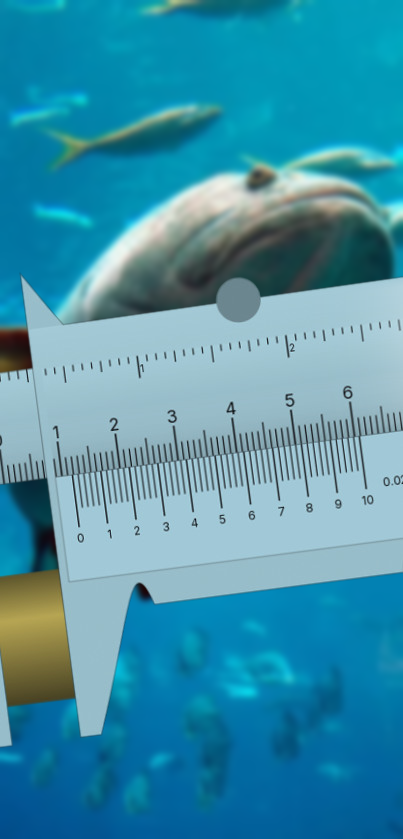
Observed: 11.8; mm
